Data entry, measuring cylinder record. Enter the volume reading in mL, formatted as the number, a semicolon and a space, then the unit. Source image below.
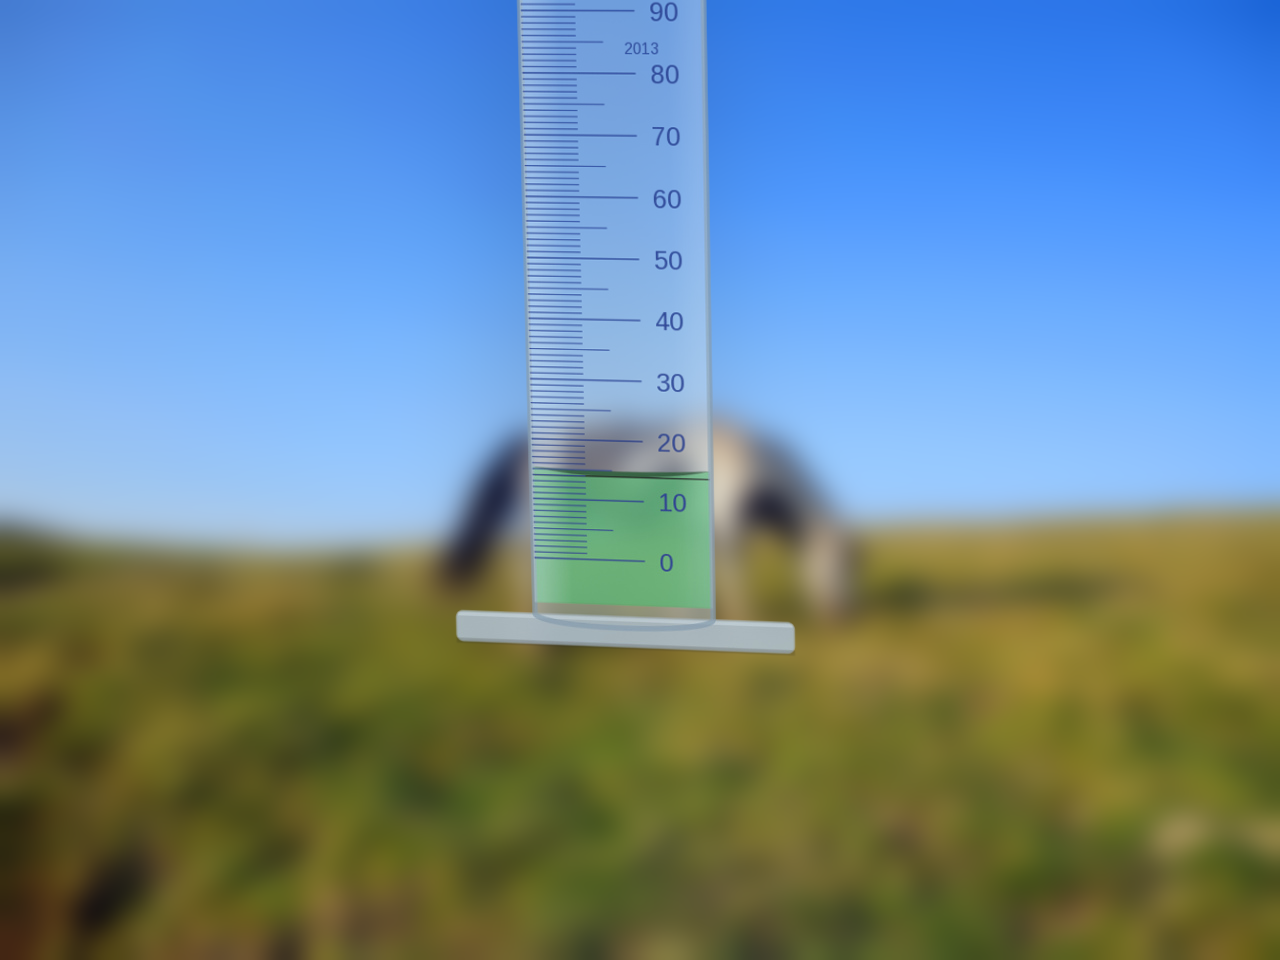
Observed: 14; mL
